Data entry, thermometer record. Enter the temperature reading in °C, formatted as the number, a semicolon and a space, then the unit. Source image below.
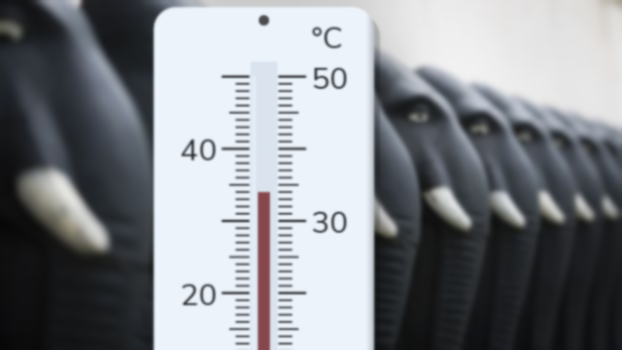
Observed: 34; °C
